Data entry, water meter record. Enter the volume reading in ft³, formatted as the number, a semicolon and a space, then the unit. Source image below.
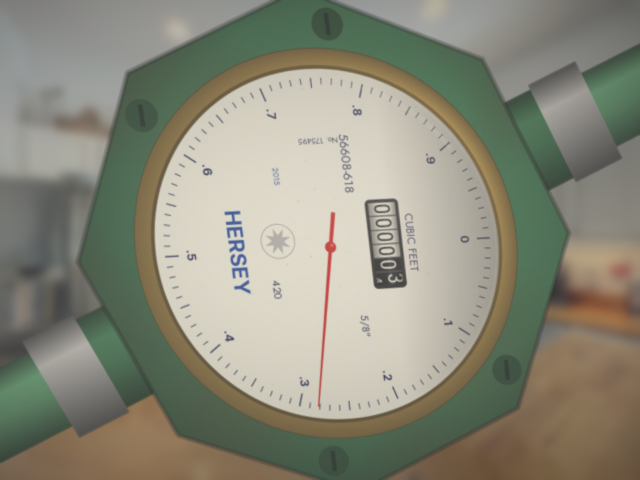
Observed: 3.28; ft³
